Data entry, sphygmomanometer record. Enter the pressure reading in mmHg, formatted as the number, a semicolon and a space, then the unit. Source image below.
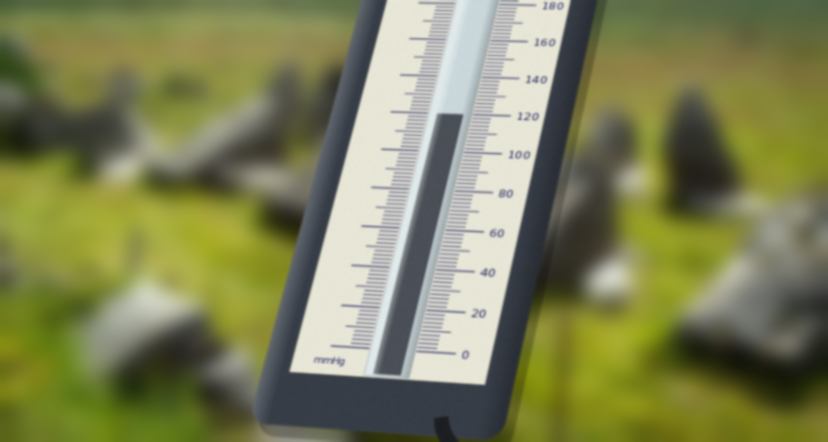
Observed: 120; mmHg
